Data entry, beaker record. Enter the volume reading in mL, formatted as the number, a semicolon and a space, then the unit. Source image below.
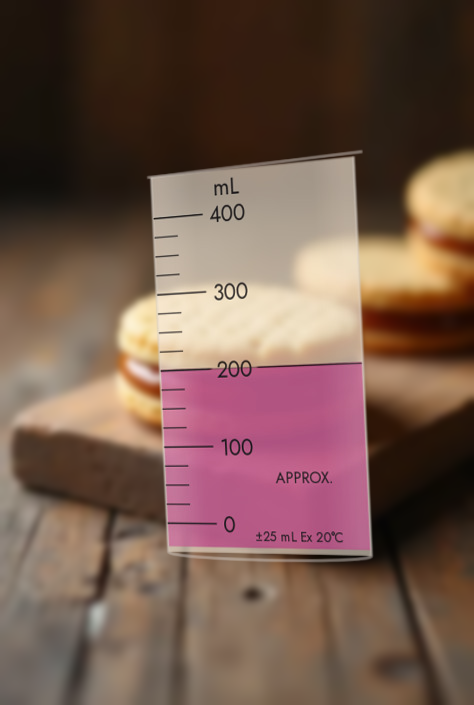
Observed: 200; mL
